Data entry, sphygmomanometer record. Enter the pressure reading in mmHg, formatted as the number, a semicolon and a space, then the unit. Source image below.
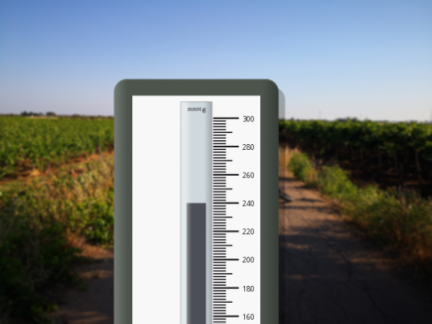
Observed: 240; mmHg
